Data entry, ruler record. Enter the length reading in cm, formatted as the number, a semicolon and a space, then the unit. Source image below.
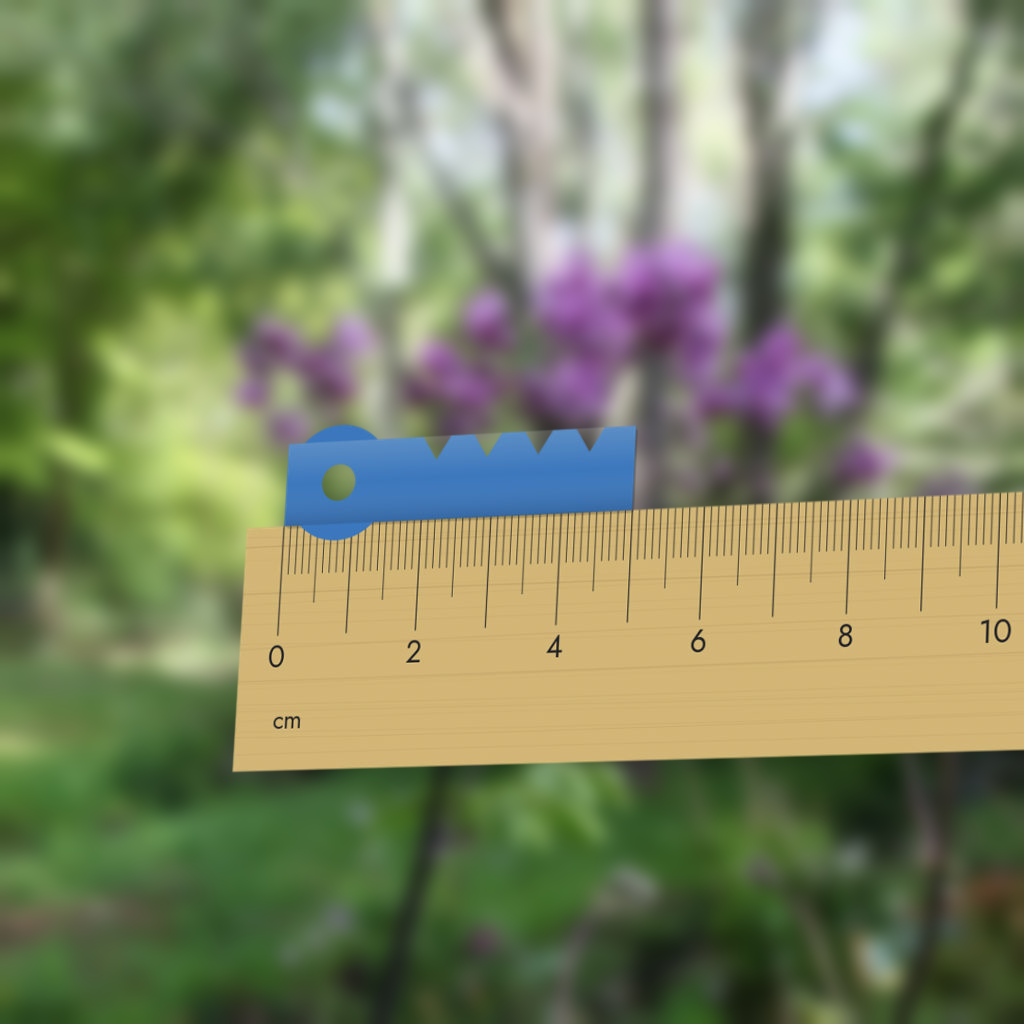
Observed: 5; cm
